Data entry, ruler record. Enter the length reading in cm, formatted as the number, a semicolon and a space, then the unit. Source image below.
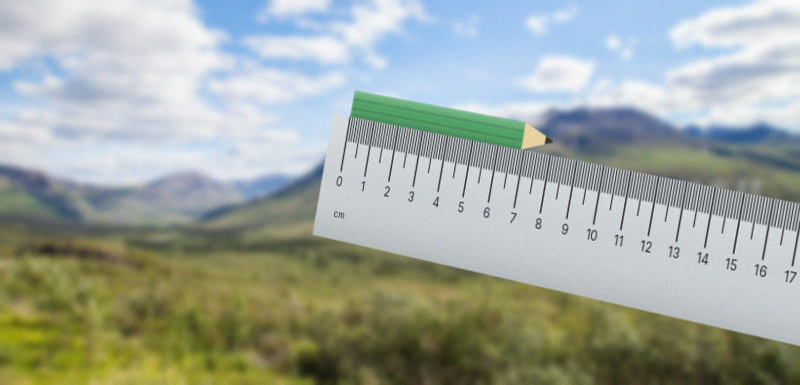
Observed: 8; cm
